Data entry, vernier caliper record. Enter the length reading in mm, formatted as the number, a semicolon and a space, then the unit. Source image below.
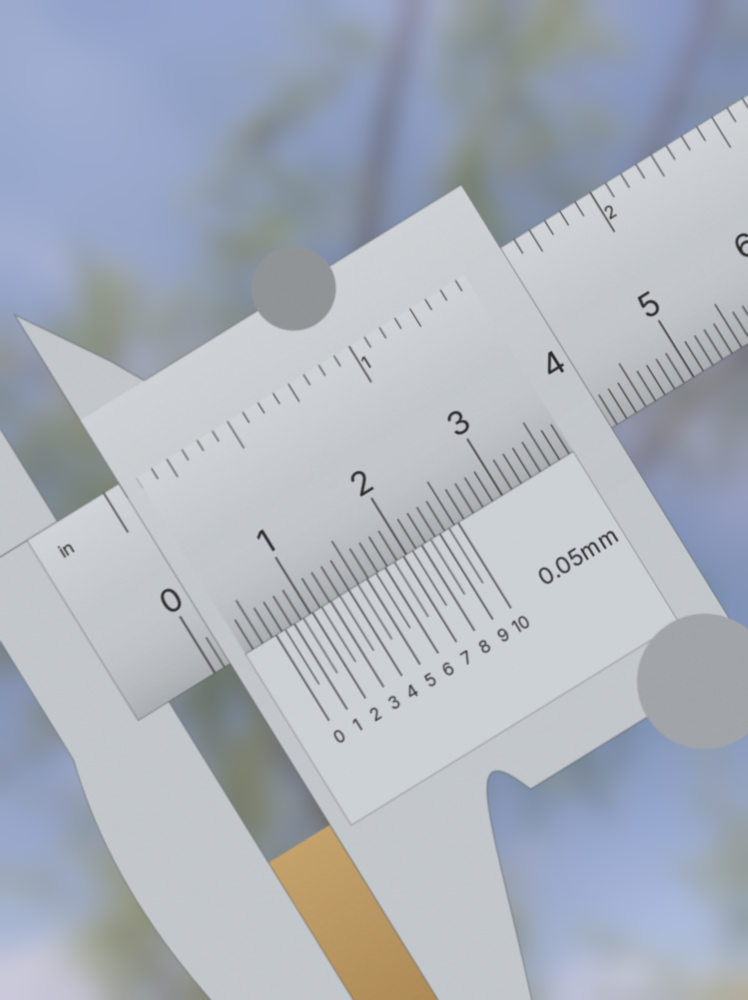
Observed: 6.4; mm
